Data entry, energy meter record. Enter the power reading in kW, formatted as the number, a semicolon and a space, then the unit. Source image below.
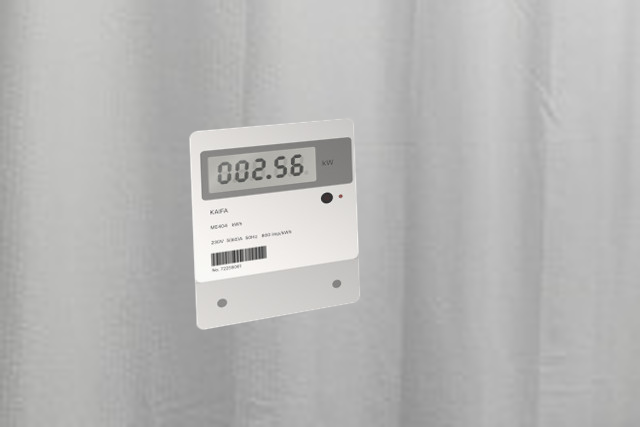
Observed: 2.56; kW
